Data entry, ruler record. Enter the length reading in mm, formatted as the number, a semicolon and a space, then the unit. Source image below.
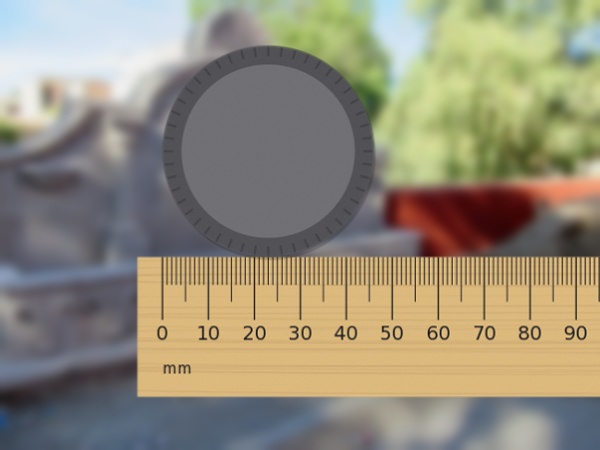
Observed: 46; mm
